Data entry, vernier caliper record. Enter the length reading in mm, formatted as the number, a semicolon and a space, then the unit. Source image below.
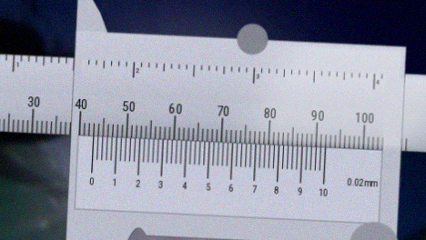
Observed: 43.0; mm
